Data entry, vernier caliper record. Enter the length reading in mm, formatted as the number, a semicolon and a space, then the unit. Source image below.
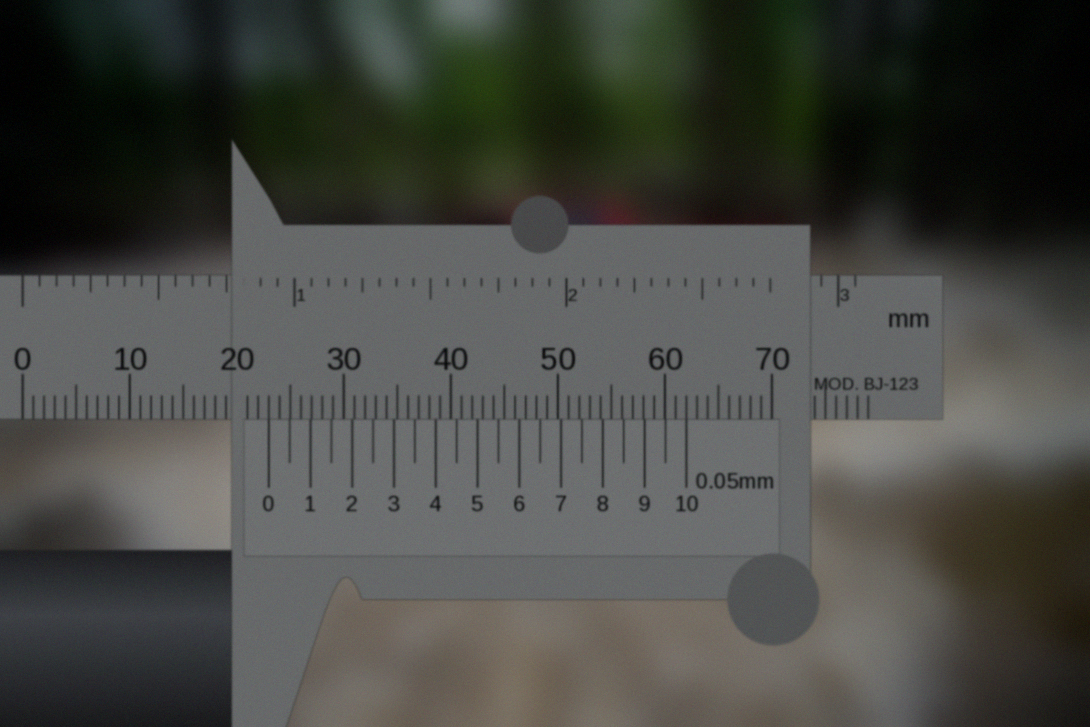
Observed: 23.0; mm
